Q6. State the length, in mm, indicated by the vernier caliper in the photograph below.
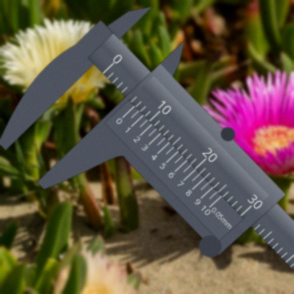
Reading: 6.8 mm
